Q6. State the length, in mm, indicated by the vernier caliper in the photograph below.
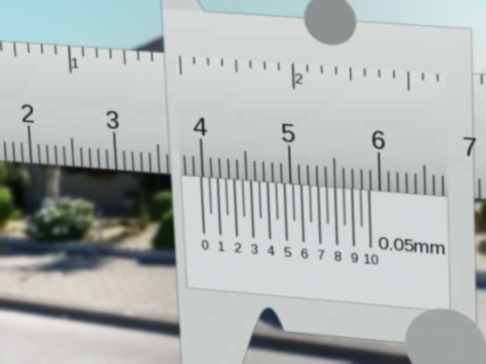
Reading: 39.8 mm
